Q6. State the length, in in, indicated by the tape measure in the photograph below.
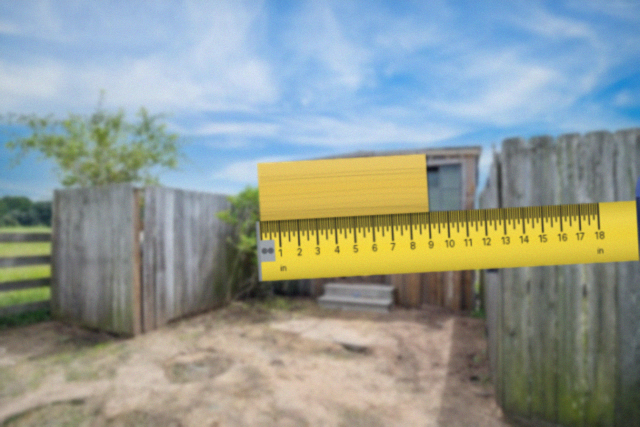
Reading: 9 in
